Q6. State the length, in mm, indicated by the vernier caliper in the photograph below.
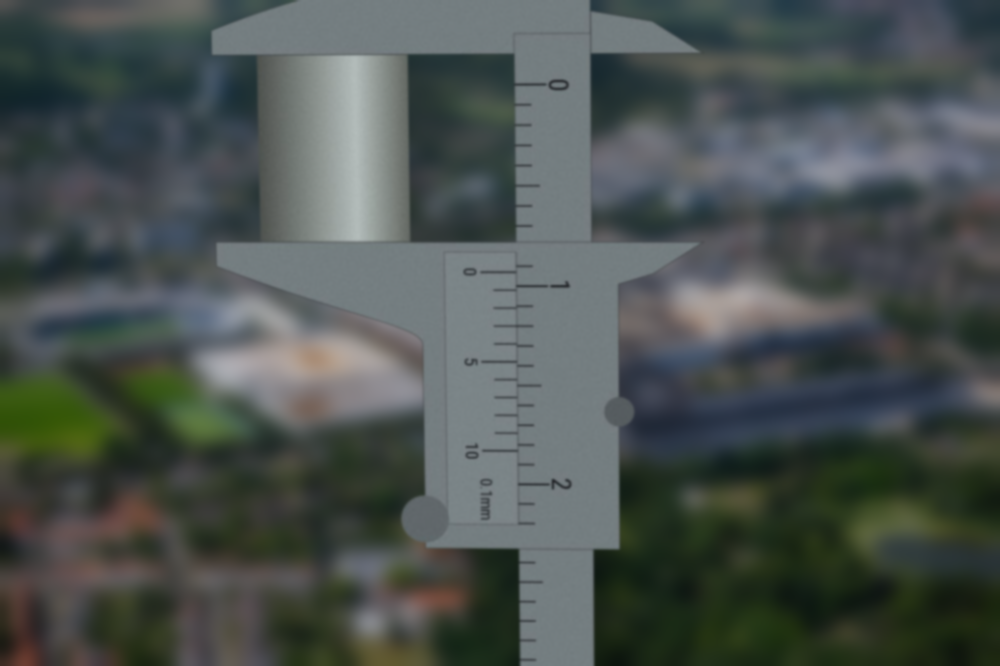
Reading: 9.3 mm
